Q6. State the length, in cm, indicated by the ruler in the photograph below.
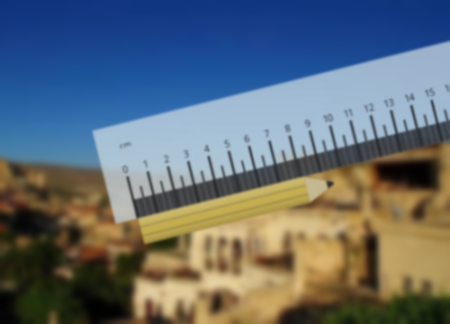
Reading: 9.5 cm
